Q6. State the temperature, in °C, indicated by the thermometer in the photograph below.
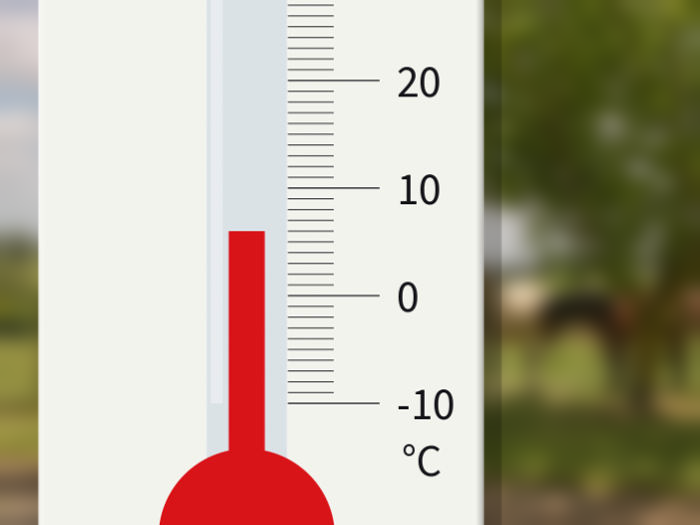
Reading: 6 °C
